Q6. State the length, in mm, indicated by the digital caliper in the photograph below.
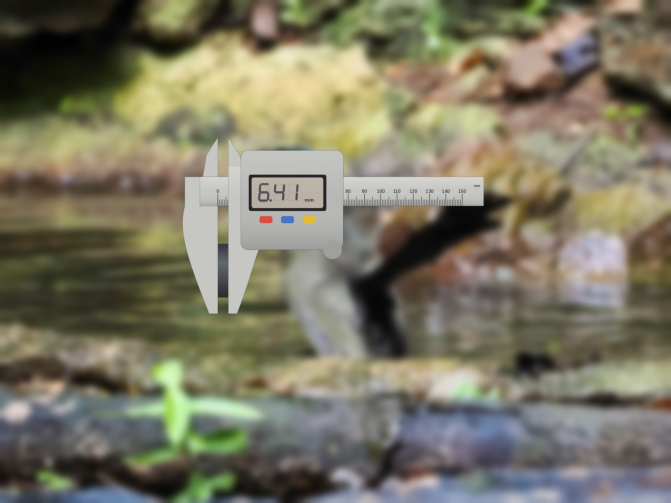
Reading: 6.41 mm
